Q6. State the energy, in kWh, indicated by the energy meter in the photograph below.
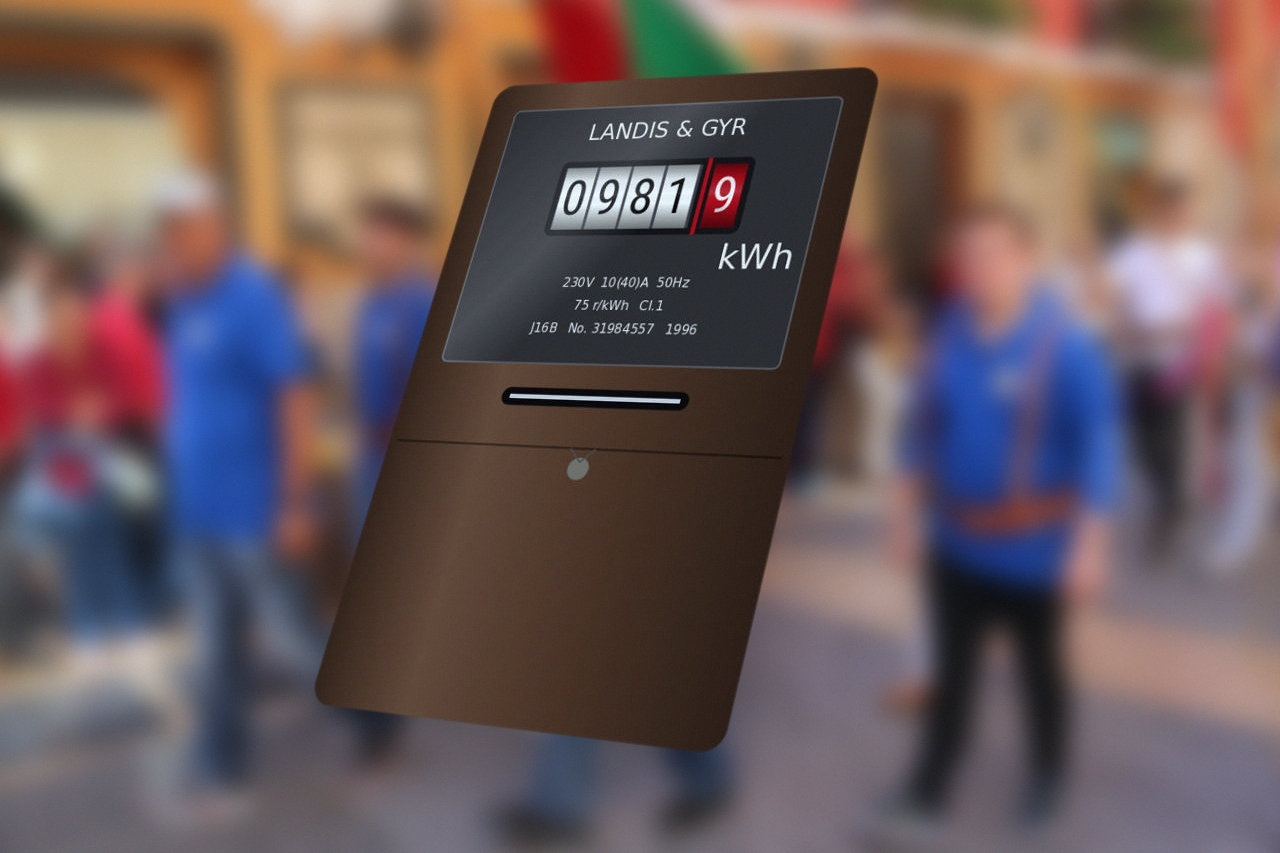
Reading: 981.9 kWh
